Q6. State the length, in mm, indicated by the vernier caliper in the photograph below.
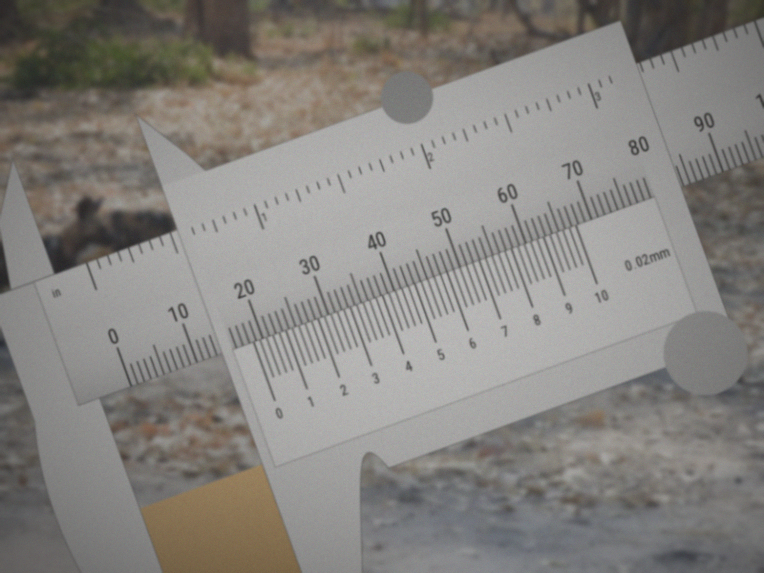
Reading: 18.6 mm
